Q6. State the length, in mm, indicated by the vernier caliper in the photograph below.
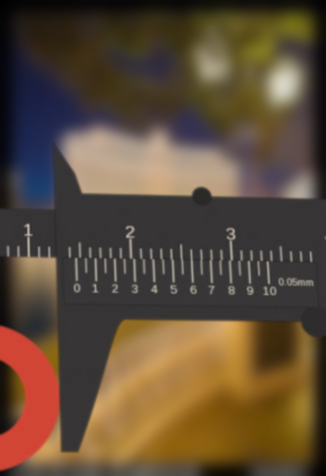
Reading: 14.6 mm
